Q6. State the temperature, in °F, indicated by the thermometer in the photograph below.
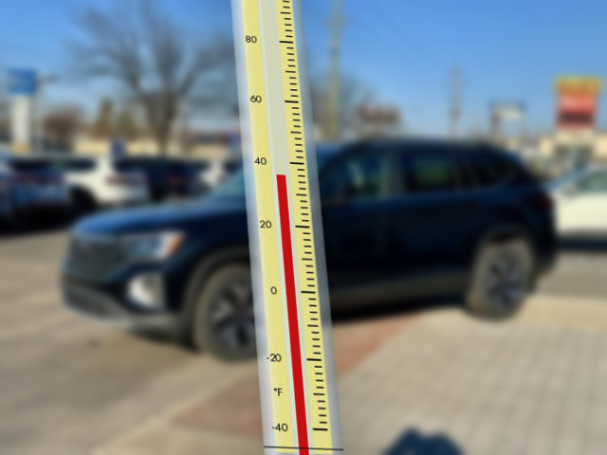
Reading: 36 °F
